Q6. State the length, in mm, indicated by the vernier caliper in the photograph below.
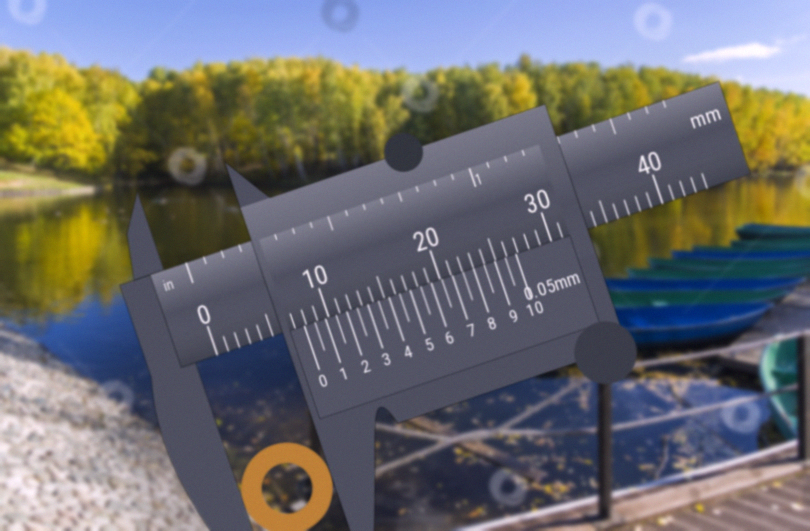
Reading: 7.8 mm
